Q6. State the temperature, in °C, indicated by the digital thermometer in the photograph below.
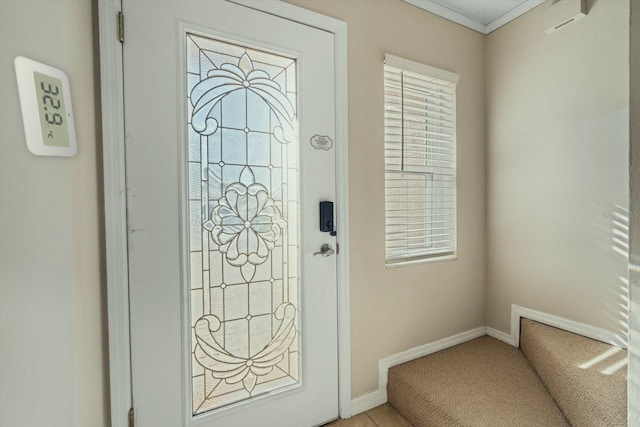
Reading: 32.9 °C
